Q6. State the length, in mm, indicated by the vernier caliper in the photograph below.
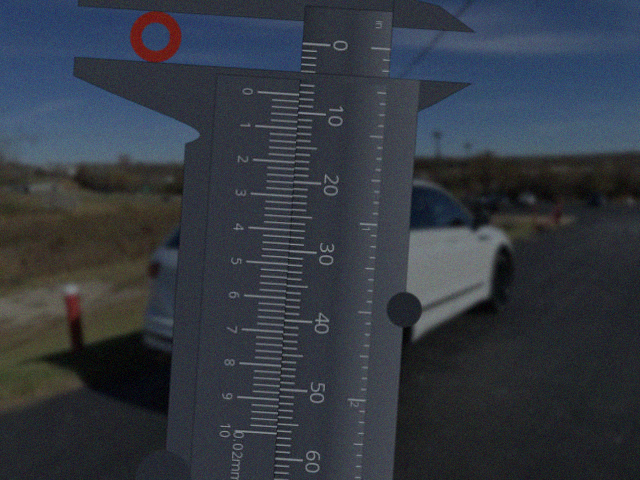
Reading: 7.4 mm
